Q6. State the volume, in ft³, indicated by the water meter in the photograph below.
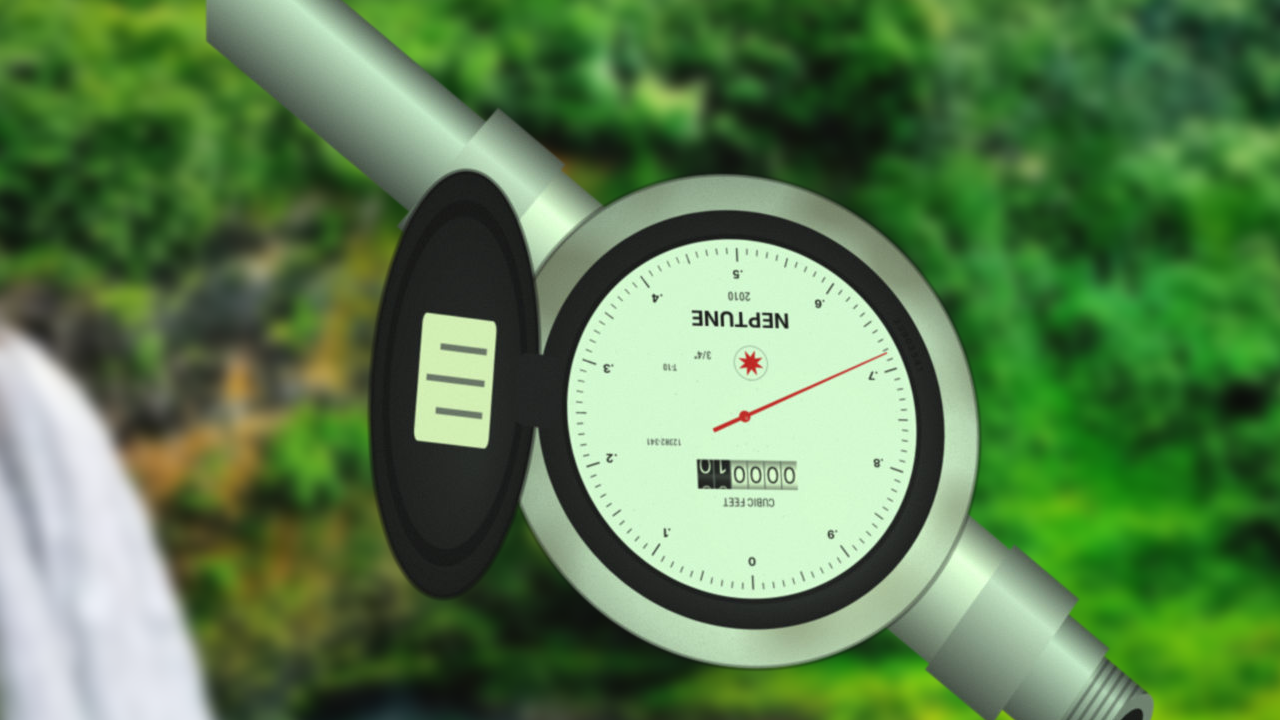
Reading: 9.68 ft³
